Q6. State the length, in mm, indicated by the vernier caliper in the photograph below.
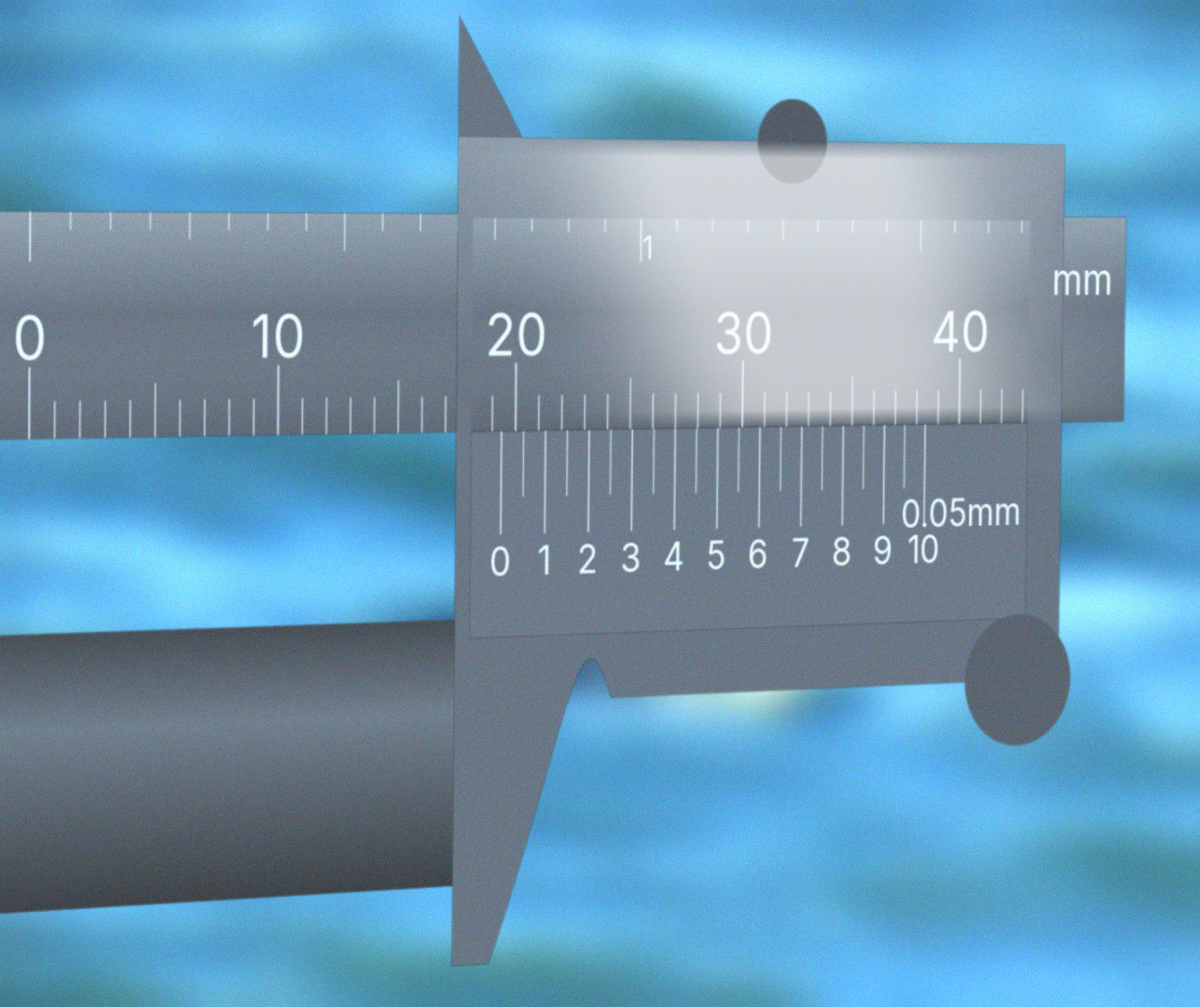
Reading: 19.4 mm
